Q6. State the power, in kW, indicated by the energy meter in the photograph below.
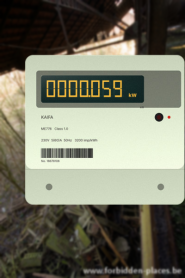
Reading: 0.059 kW
